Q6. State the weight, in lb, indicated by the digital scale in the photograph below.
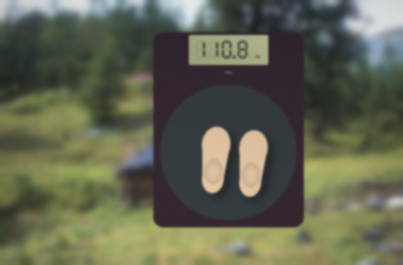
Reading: 110.8 lb
